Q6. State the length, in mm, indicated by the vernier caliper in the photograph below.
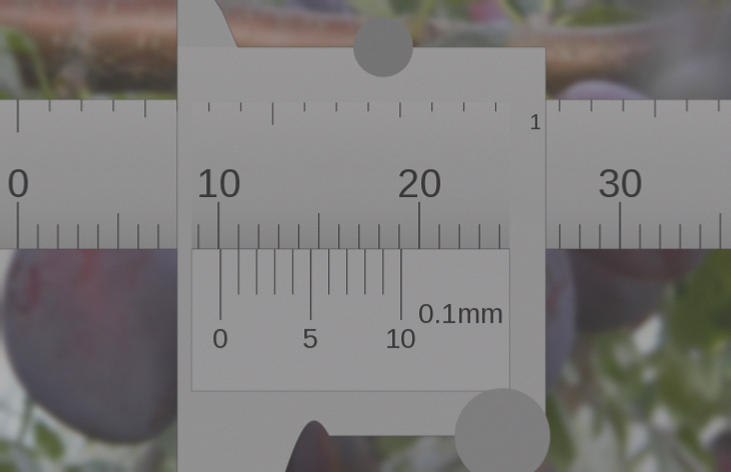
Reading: 10.1 mm
